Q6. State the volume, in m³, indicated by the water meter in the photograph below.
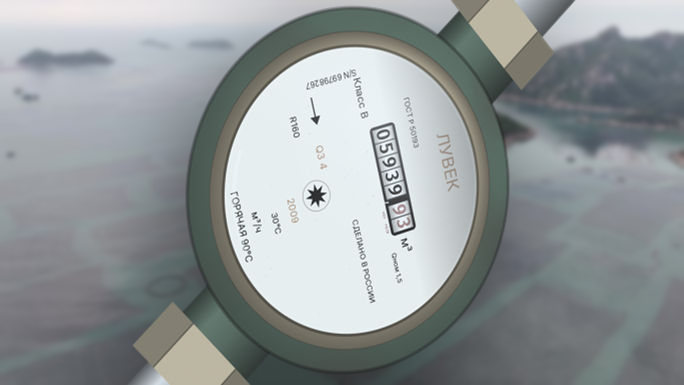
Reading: 5939.93 m³
